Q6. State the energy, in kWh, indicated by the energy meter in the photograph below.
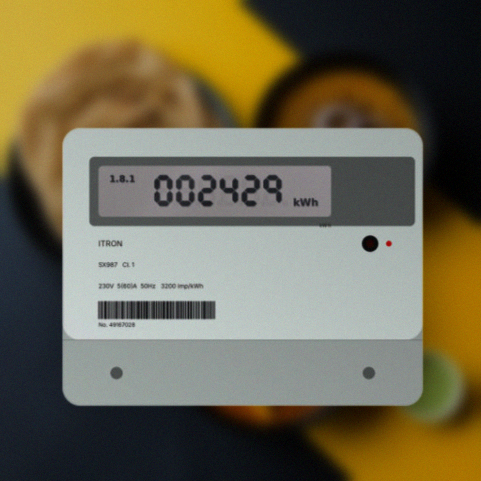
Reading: 2429 kWh
